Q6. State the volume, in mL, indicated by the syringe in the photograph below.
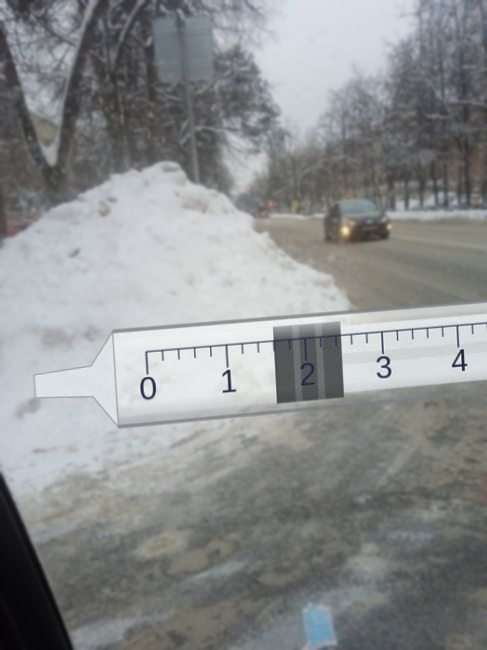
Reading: 1.6 mL
